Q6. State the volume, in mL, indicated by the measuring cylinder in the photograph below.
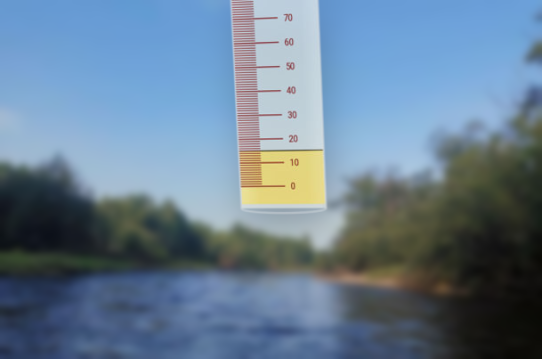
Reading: 15 mL
